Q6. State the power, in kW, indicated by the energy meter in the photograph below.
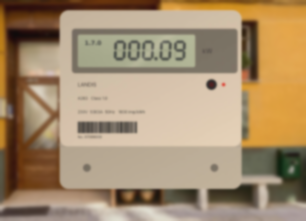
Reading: 0.09 kW
